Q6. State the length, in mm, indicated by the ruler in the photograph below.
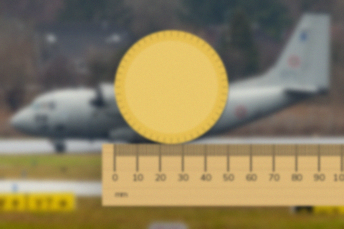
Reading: 50 mm
